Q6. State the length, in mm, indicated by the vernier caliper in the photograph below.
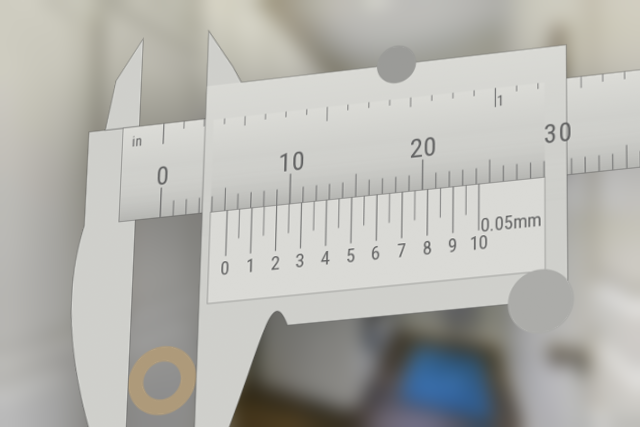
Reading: 5.2 mm
